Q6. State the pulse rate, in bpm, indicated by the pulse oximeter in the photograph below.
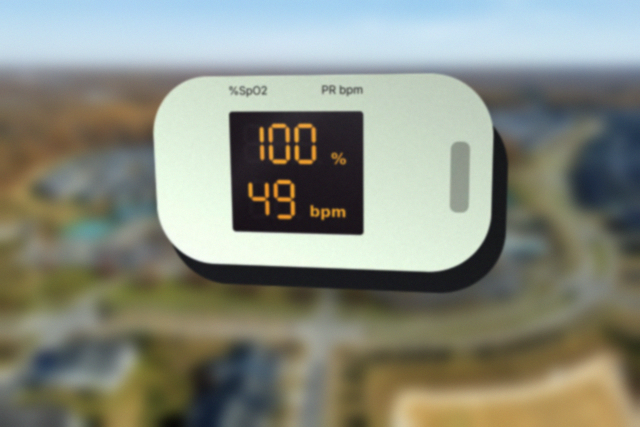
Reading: 49 bpm
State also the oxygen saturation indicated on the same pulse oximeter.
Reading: 100 %
